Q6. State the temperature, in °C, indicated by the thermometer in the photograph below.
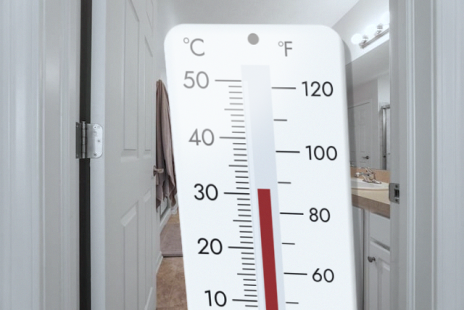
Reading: 31 °C
